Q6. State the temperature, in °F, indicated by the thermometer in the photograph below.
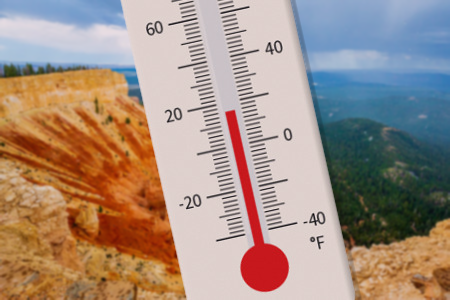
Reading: 16 °F
